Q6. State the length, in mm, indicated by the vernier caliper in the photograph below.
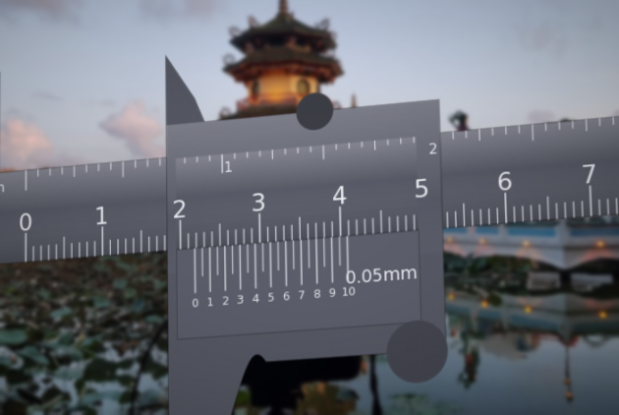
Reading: 21.8 mm
